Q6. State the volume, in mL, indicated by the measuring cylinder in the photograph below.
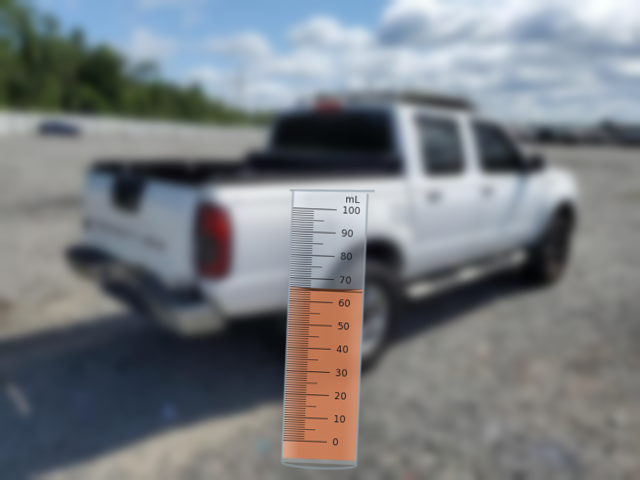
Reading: 65 mL
